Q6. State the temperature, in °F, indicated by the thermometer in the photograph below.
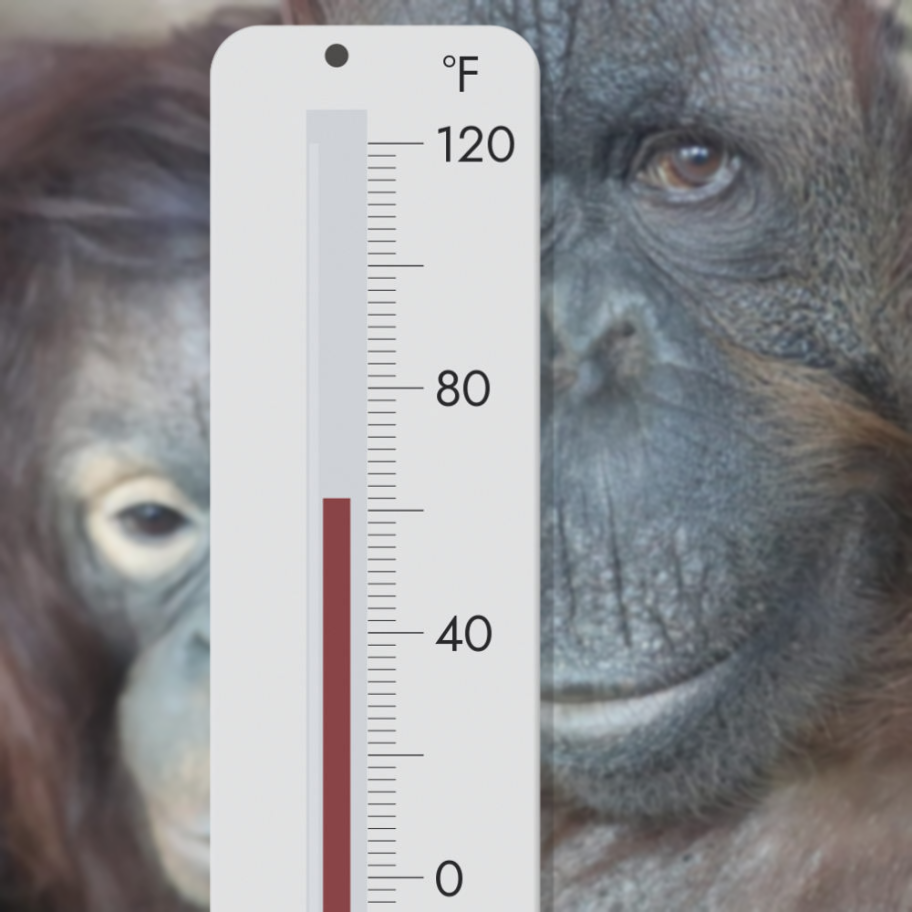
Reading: 62 °F
